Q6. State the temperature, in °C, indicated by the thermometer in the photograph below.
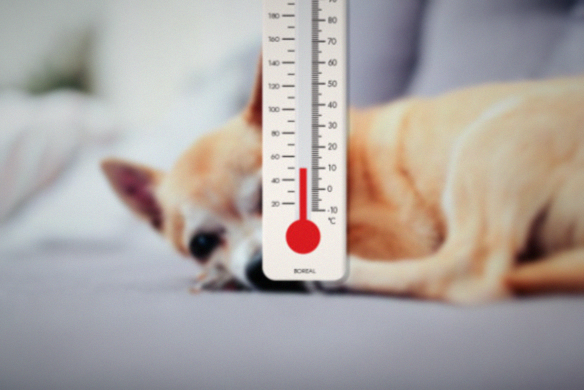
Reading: 10 °C
